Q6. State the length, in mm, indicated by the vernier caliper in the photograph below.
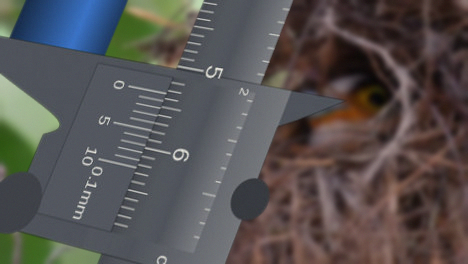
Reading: 53.4 mm
